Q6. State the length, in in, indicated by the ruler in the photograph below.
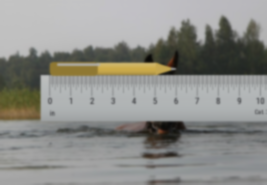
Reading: 6 in
